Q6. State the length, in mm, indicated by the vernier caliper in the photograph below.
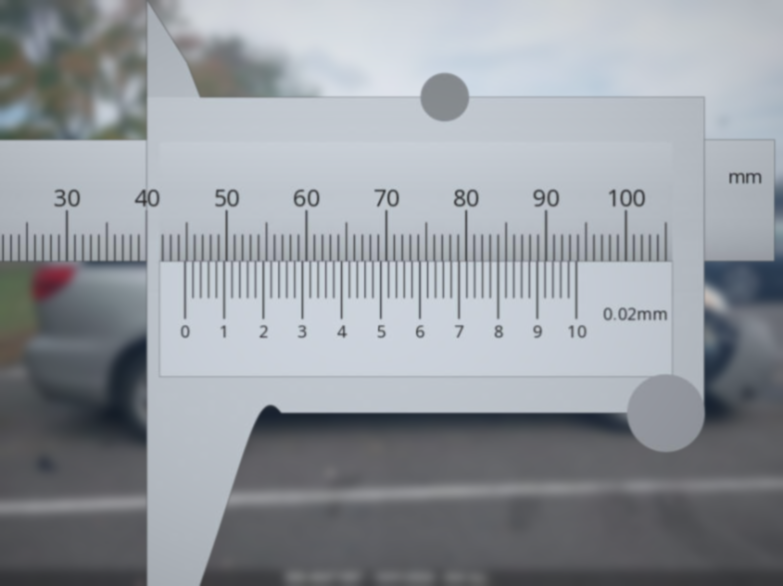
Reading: 44.8 mm
